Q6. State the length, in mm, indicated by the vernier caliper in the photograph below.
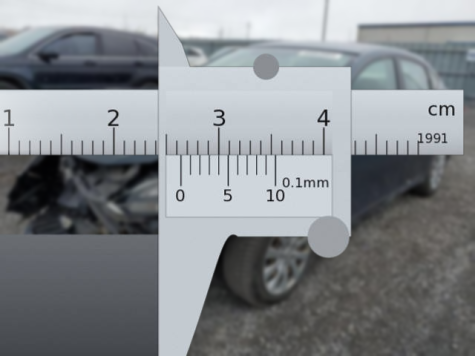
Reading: 26.4 mm
